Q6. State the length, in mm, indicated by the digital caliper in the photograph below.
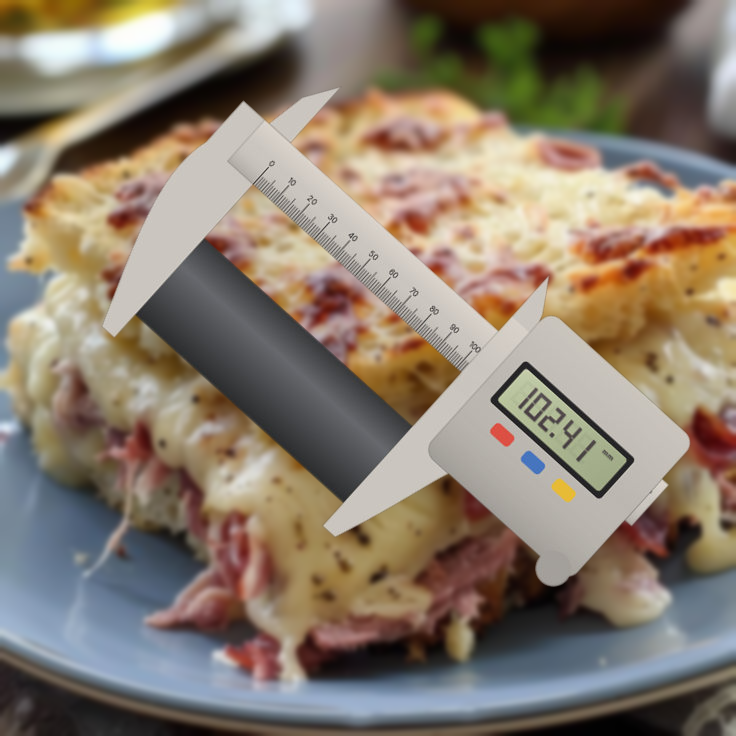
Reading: 102.41 mm
